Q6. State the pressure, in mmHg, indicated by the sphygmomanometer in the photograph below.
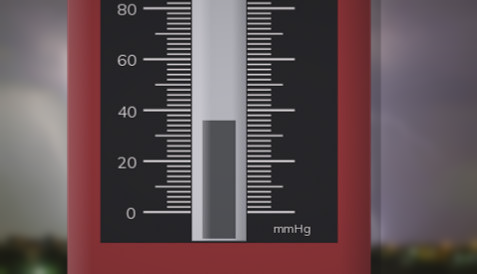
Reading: 36 mmHg
